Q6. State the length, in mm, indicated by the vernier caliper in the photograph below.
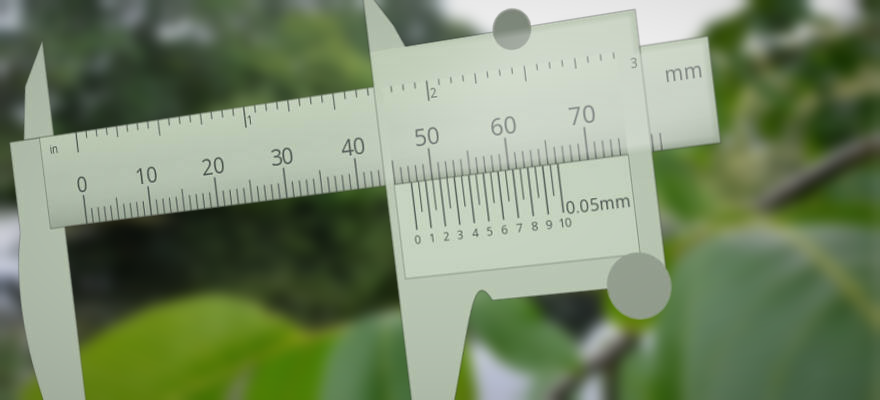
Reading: 47.2 mm
